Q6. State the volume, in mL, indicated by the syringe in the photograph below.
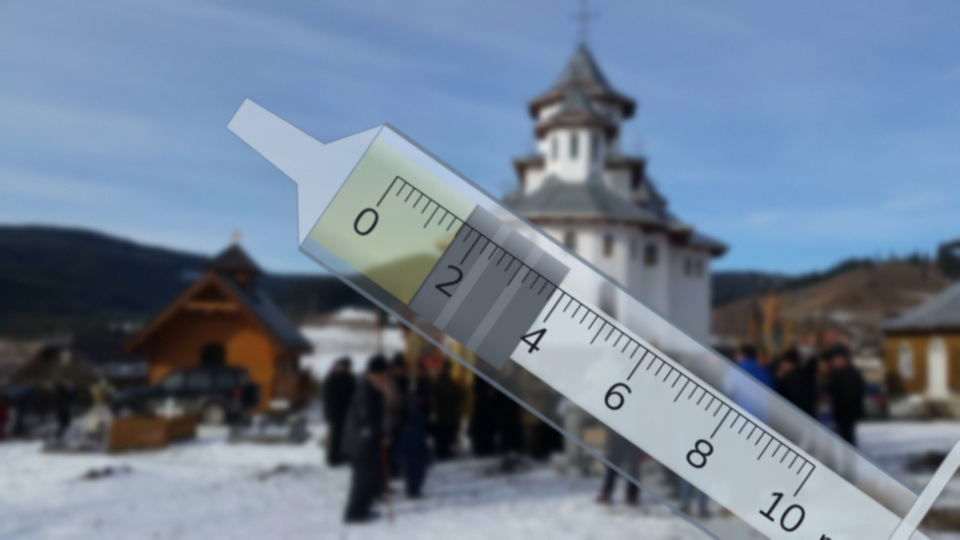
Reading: 1.6 mL
